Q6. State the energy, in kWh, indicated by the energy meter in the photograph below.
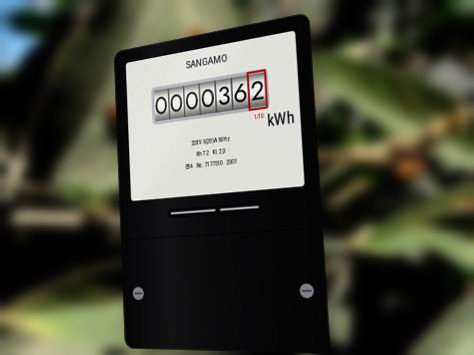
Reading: 36.2 kWh
